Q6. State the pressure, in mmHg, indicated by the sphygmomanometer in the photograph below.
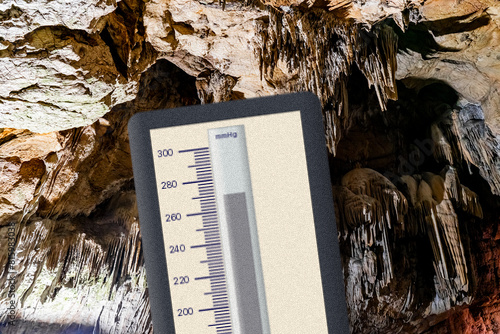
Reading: 270 mmHg
